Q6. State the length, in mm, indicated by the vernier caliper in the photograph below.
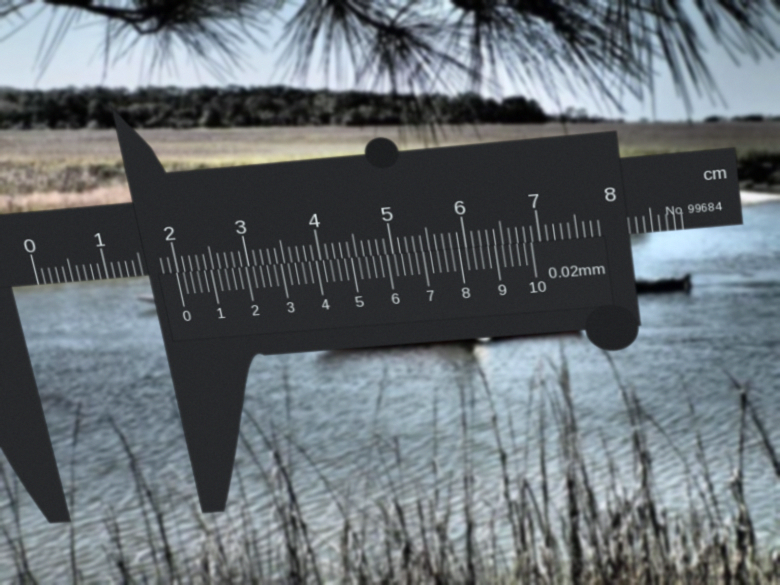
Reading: 19.8 mm
